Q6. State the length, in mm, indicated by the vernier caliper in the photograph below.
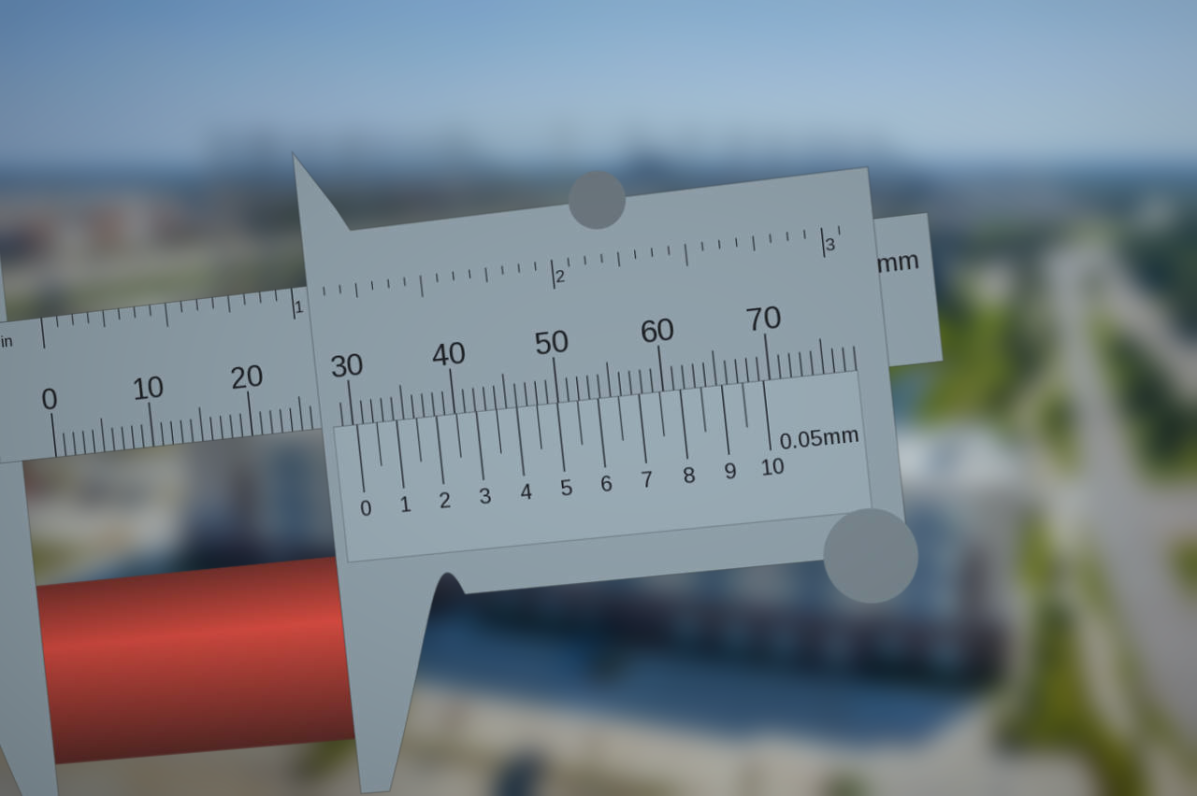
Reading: 30.4 mm
